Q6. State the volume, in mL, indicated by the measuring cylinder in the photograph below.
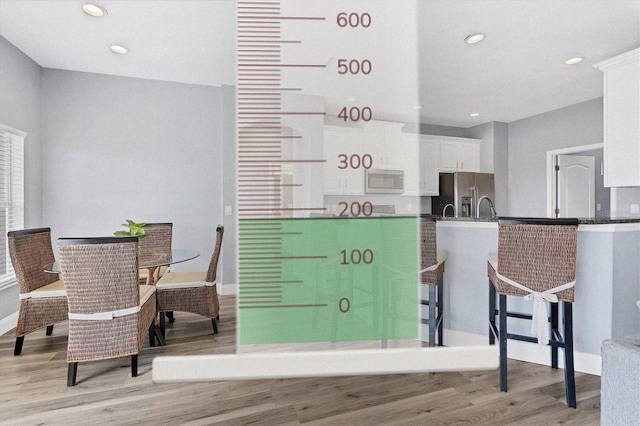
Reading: 180 mL
